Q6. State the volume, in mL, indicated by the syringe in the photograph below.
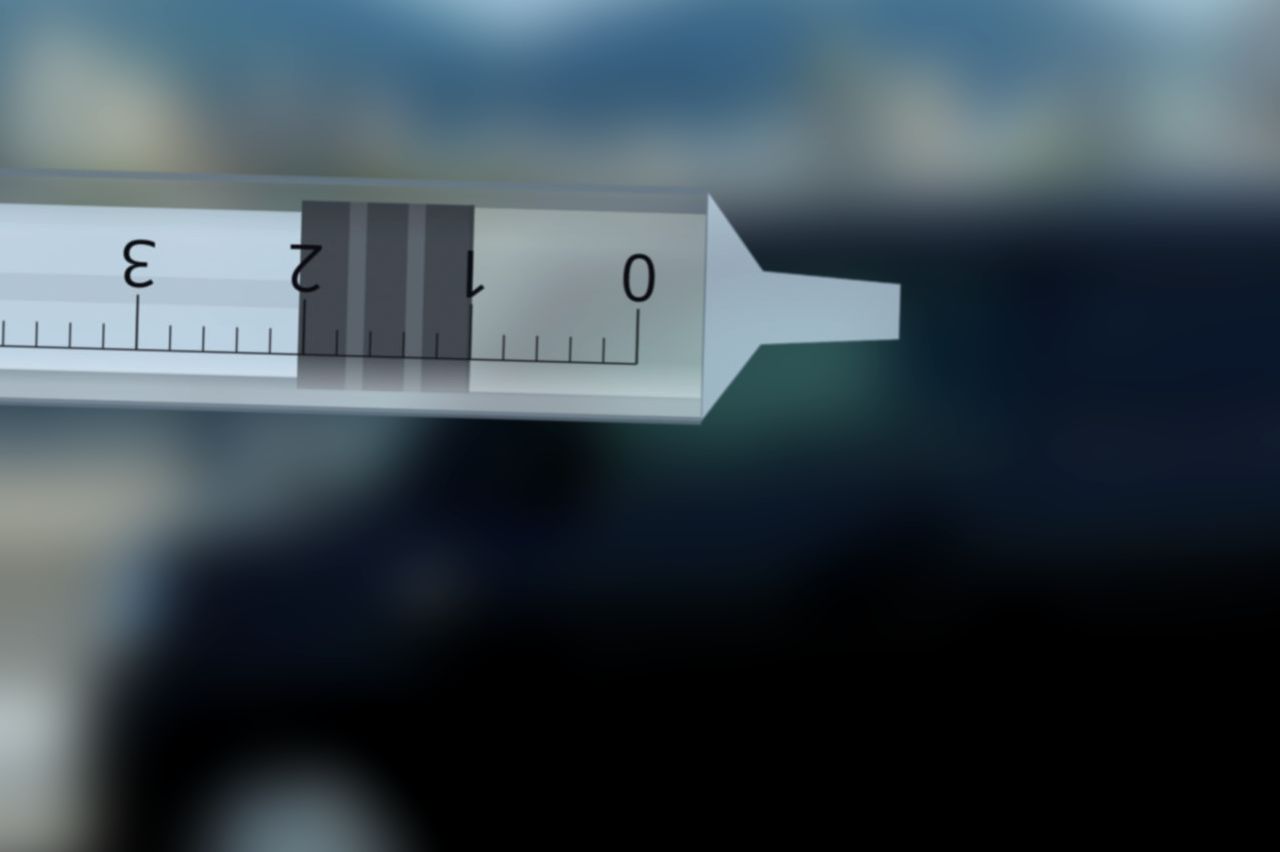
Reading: 1 mL
